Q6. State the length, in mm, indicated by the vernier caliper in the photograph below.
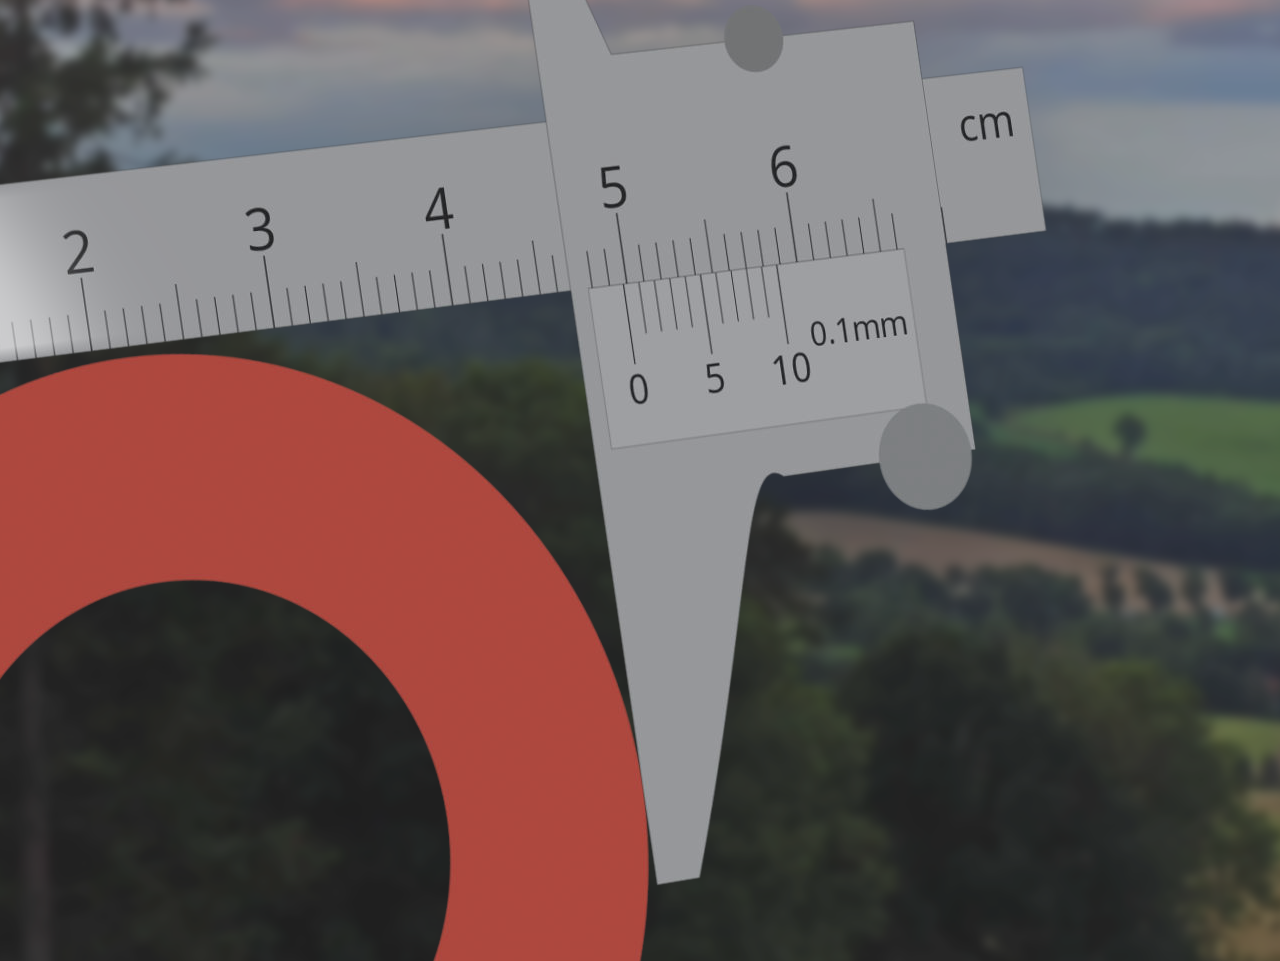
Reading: 49.8 mm
